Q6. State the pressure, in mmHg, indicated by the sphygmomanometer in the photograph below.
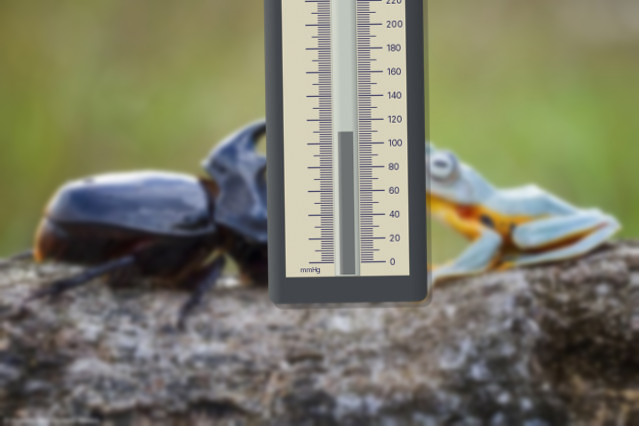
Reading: 110 mmHg
